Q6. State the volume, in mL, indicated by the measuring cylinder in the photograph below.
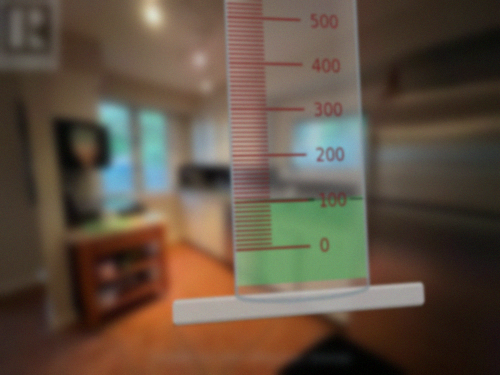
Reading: 100 mL
